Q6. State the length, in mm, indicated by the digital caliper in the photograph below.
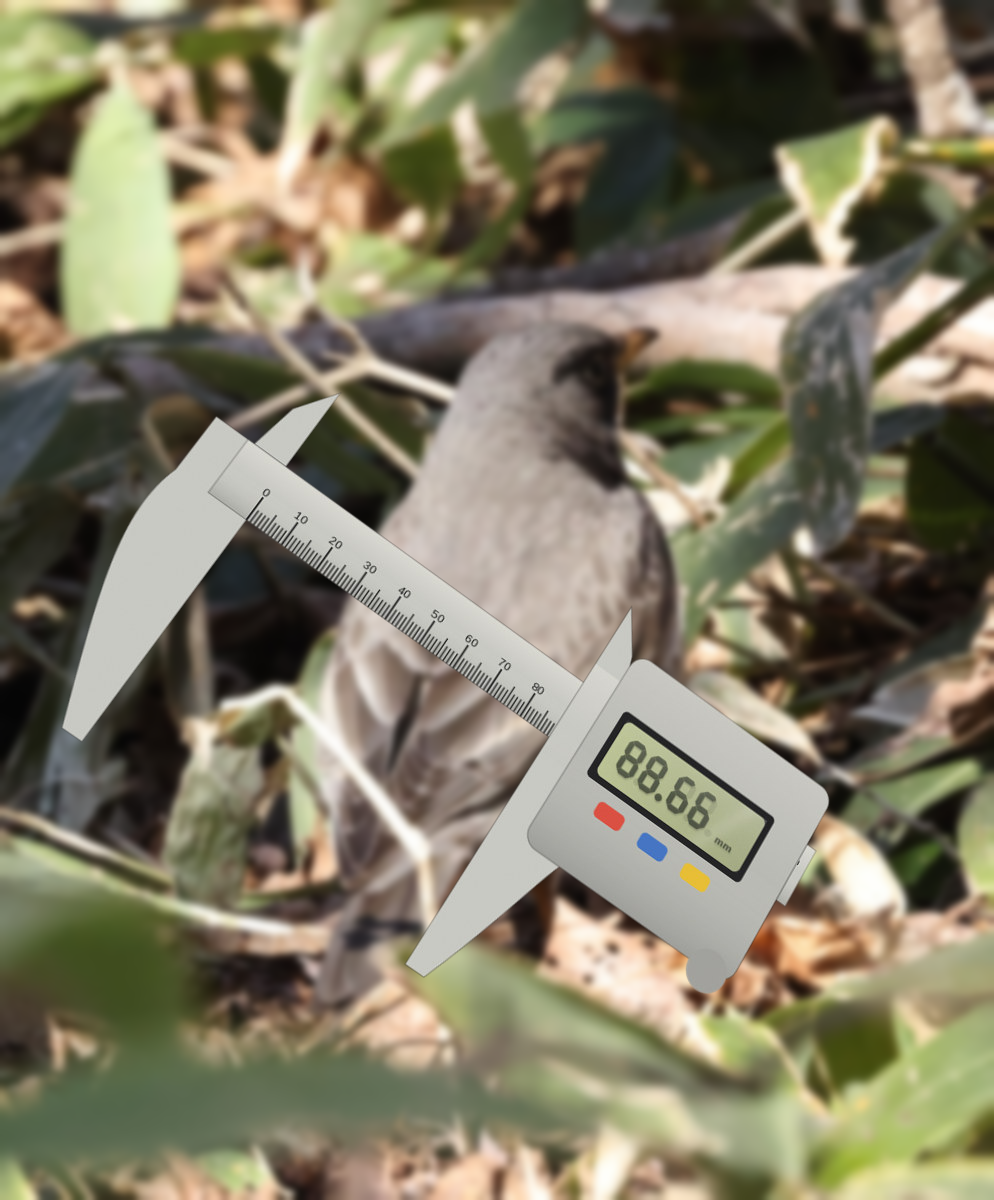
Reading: 88.66 mm
